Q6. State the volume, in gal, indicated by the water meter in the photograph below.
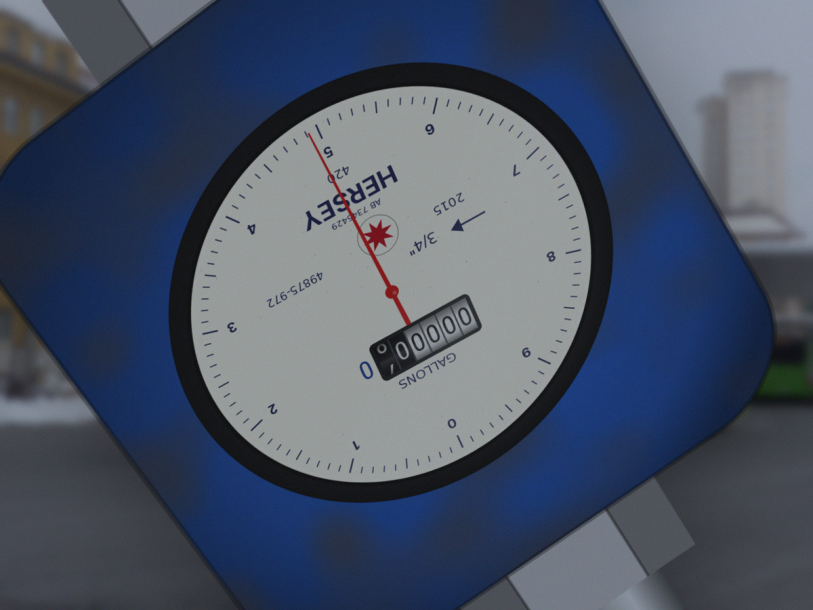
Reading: 74.9 gal
